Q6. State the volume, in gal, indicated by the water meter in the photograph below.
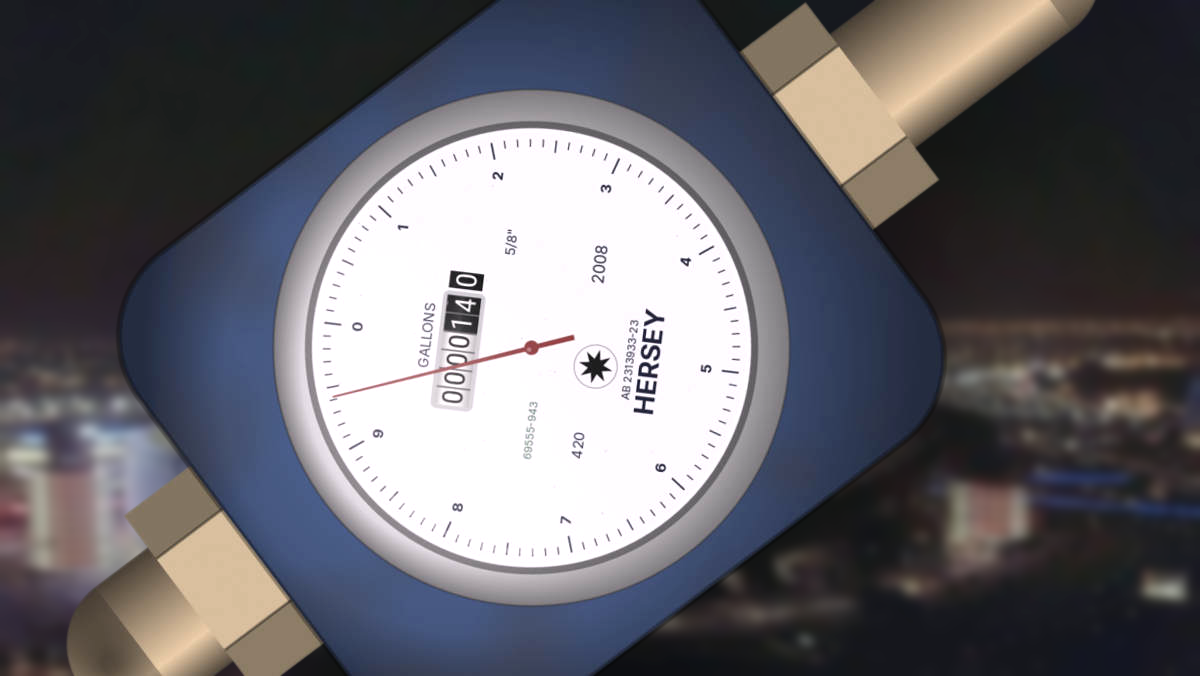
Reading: 139.4 gal
